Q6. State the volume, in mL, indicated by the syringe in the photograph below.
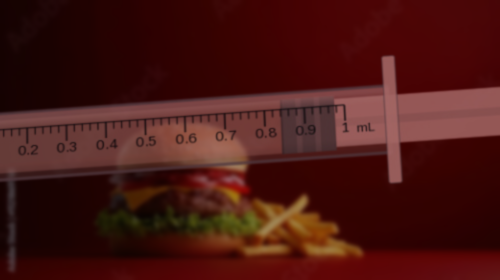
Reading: 0.84 mL
